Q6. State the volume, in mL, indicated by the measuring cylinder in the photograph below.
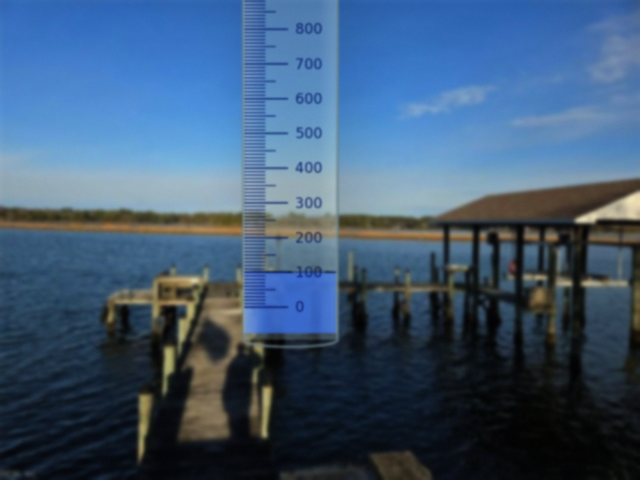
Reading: 100 mL
